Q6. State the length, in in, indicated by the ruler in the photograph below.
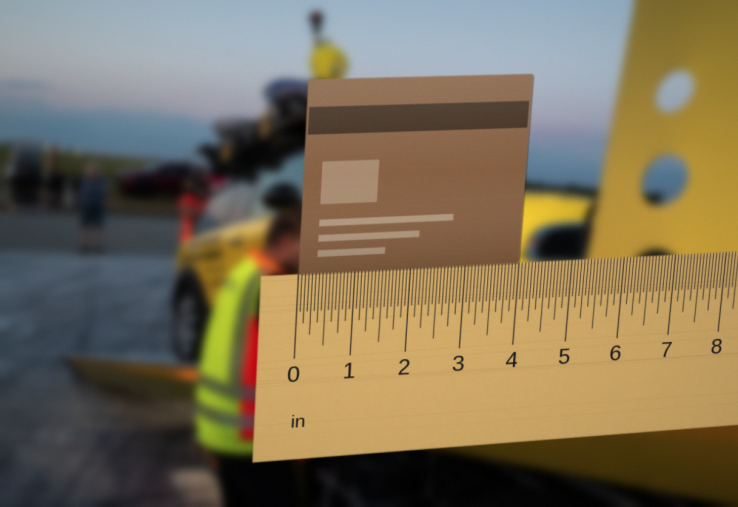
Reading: 4 in
